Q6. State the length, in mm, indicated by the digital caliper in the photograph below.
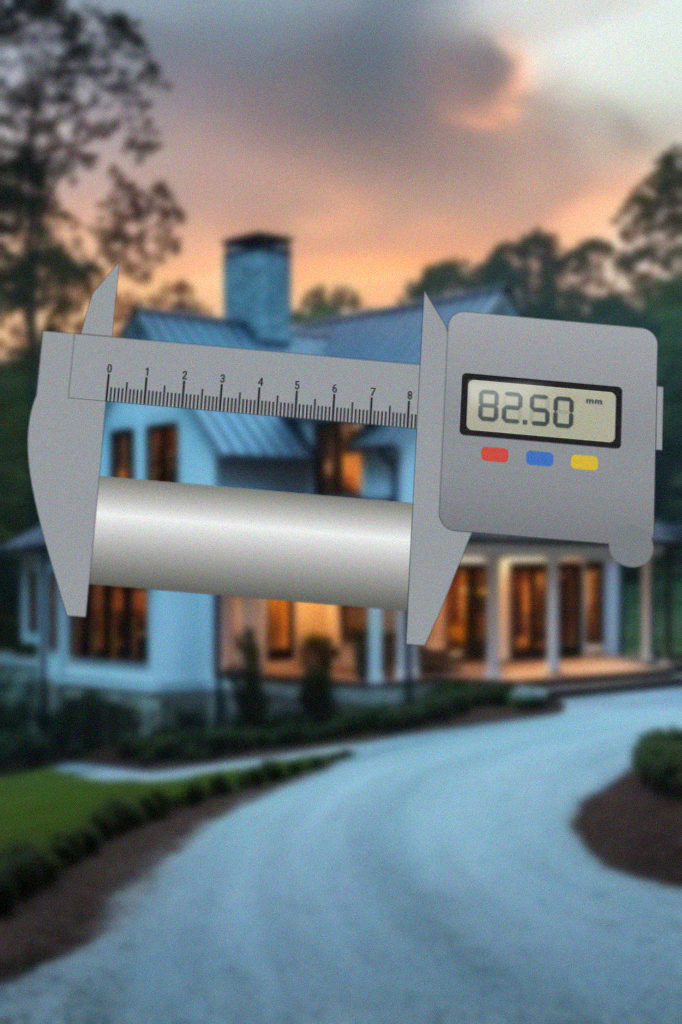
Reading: 82.50 mm
